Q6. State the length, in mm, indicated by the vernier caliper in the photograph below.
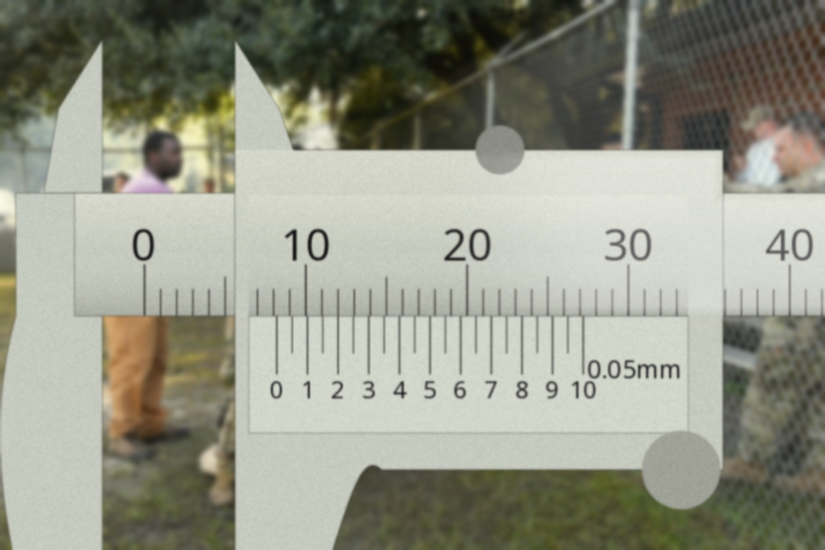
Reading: 8.2 mm
